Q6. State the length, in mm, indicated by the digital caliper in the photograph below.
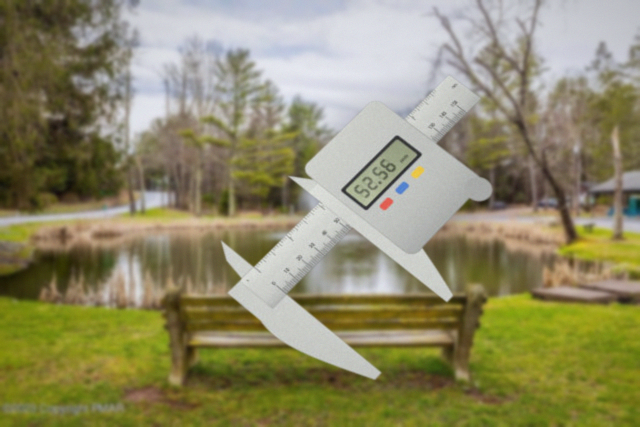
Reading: 52.56 mm
